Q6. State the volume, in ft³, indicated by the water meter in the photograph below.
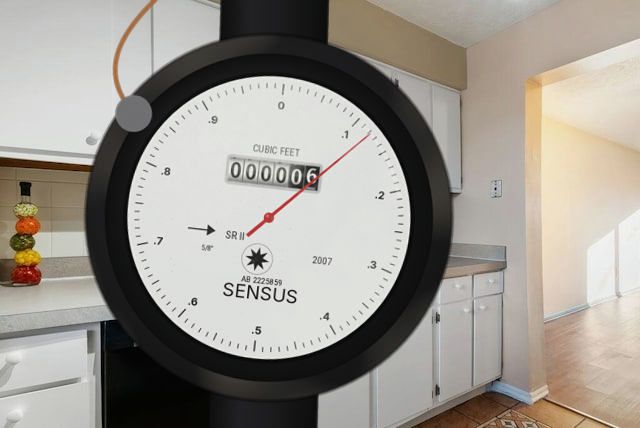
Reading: 6.12 ft³
